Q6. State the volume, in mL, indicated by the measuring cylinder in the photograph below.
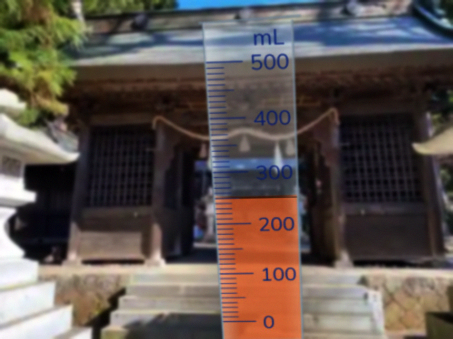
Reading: 250 mL
